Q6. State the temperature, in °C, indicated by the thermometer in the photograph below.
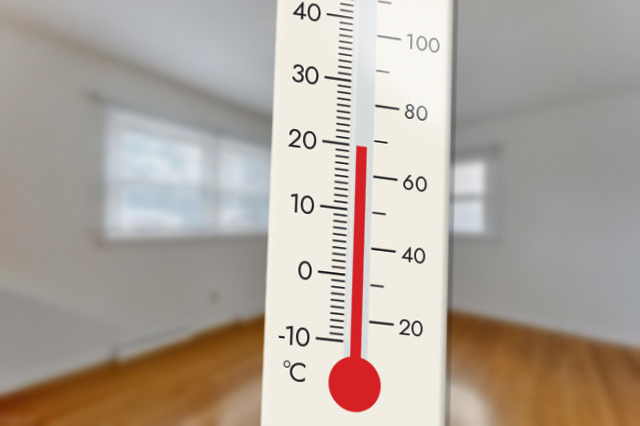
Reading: 20 °C
